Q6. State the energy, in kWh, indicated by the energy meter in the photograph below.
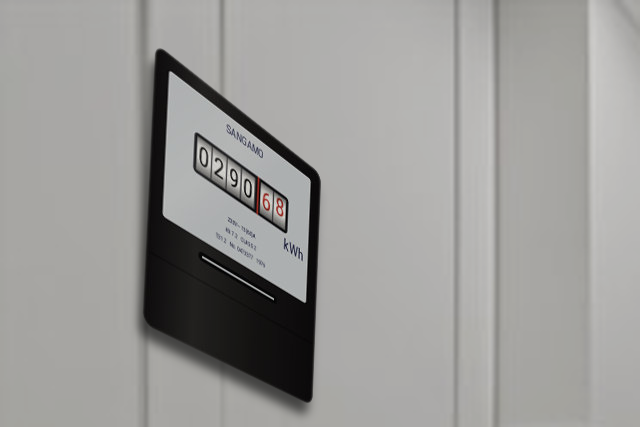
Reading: 290.68 kWh
